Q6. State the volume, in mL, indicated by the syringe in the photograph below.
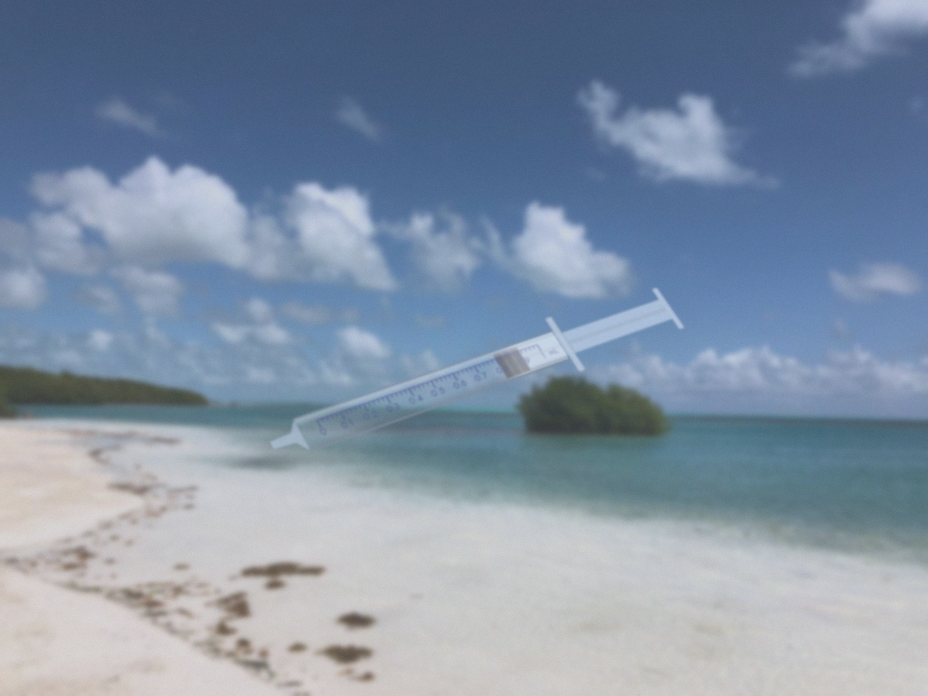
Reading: 0.8 mL
